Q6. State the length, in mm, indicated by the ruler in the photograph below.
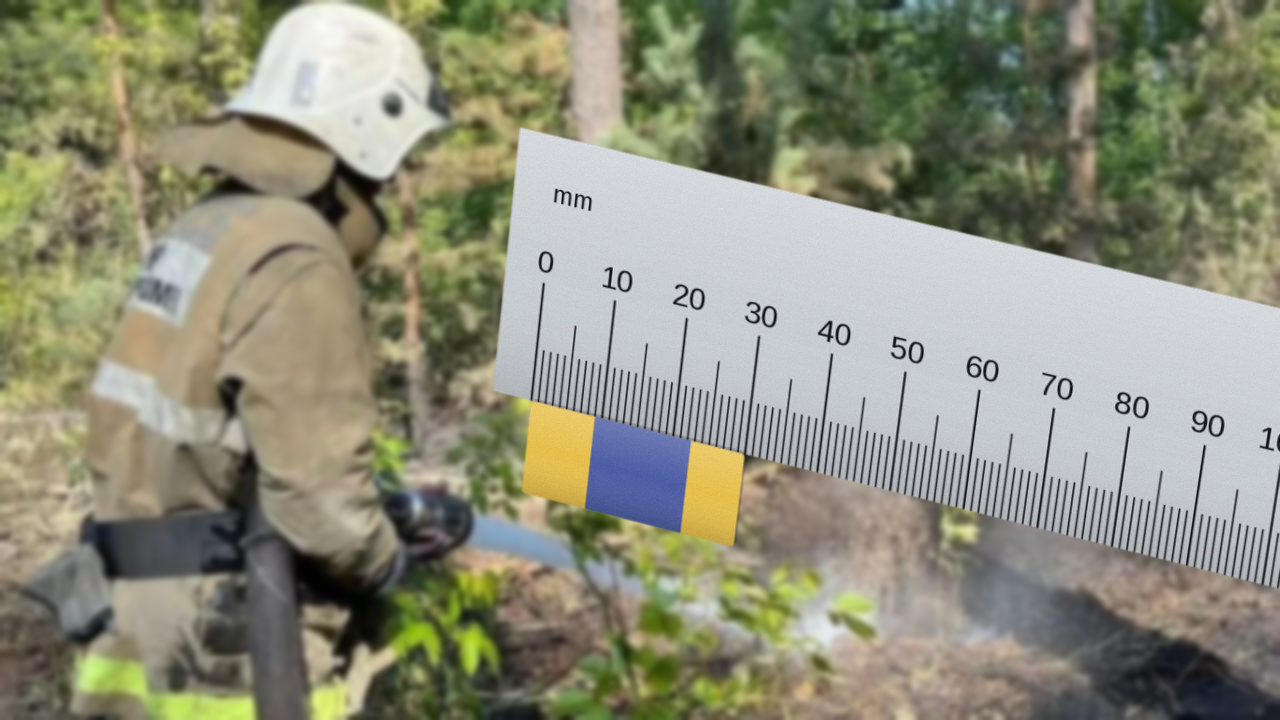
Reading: 30 mm
